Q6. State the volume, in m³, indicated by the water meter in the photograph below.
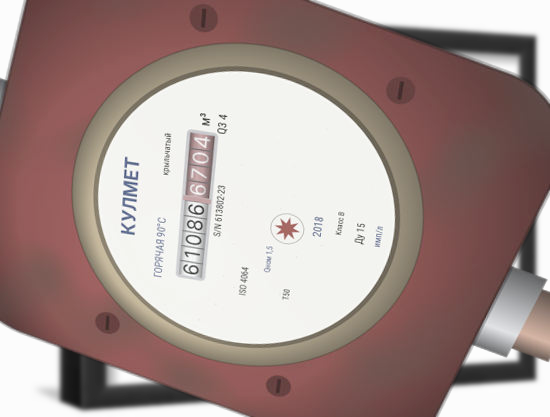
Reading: 61086.6704 m³
